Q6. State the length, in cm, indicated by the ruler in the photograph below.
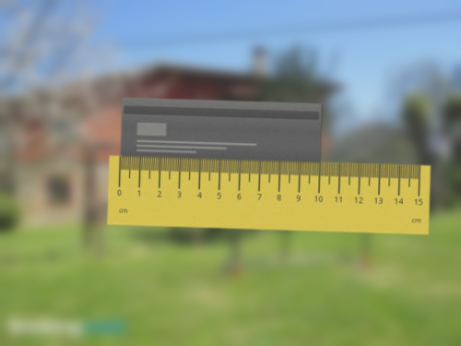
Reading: 10 cm
